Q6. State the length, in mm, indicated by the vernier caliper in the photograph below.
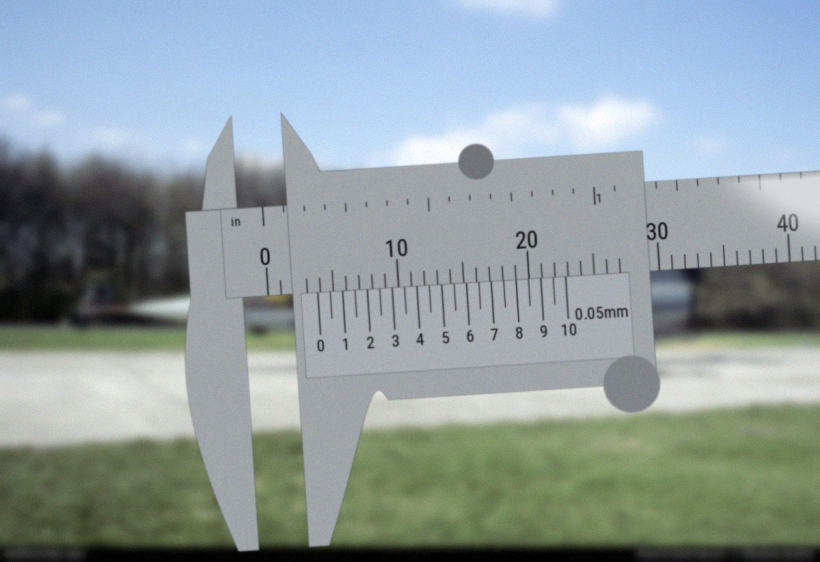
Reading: 3.8 mm
